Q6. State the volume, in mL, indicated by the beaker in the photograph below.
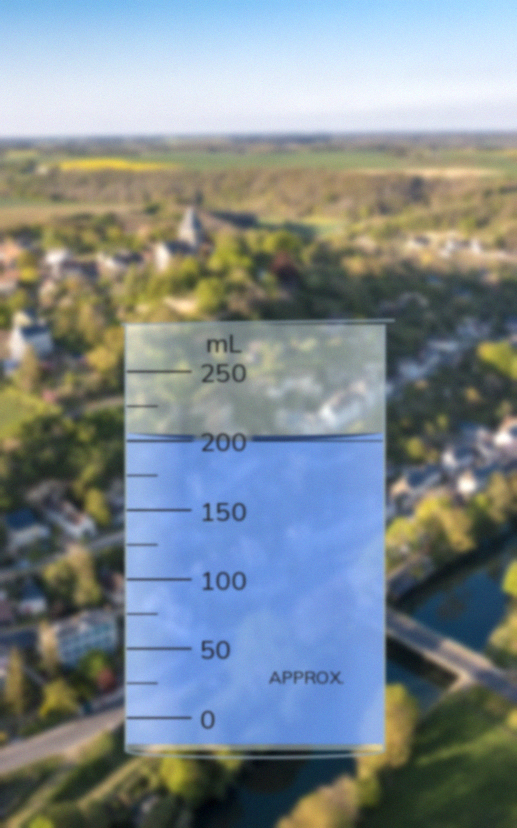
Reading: 200 mL
